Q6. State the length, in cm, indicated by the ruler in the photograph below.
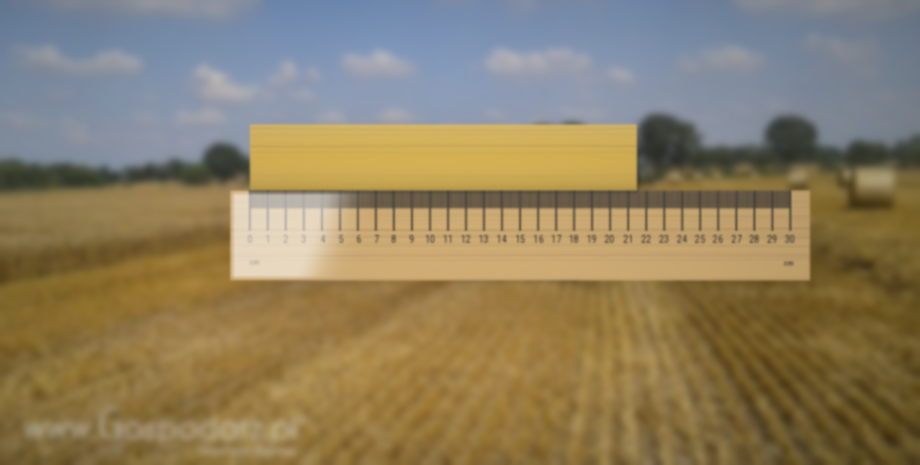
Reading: 21.5 cm
